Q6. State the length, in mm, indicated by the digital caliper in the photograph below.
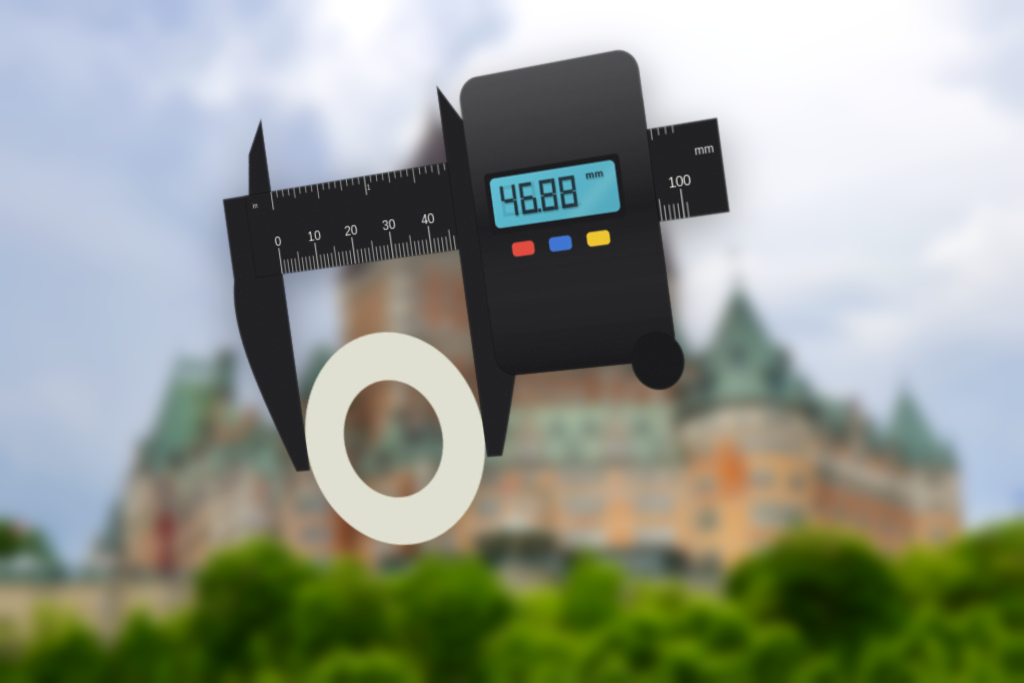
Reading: 46.88 mm
